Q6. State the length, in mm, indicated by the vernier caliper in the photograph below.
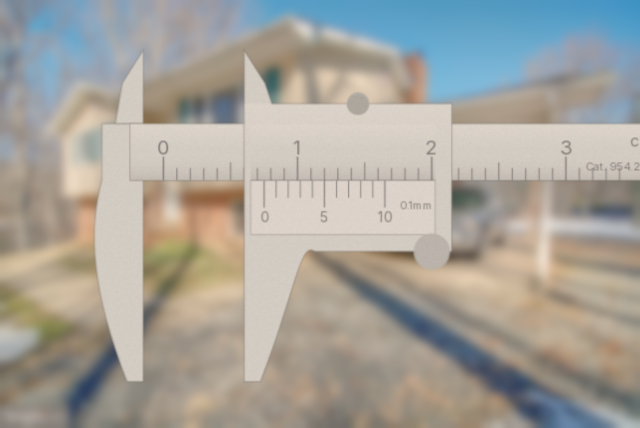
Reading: 7.5 mm
